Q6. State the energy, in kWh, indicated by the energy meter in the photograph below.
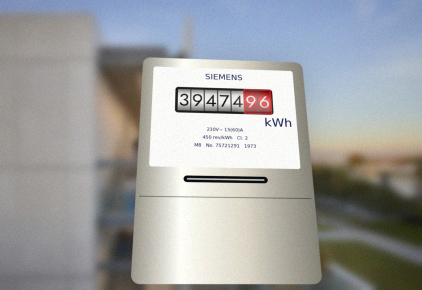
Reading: 39474.96 kWh
